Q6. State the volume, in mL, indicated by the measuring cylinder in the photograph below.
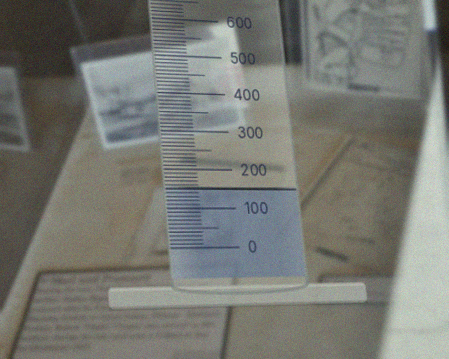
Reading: 150 mL
